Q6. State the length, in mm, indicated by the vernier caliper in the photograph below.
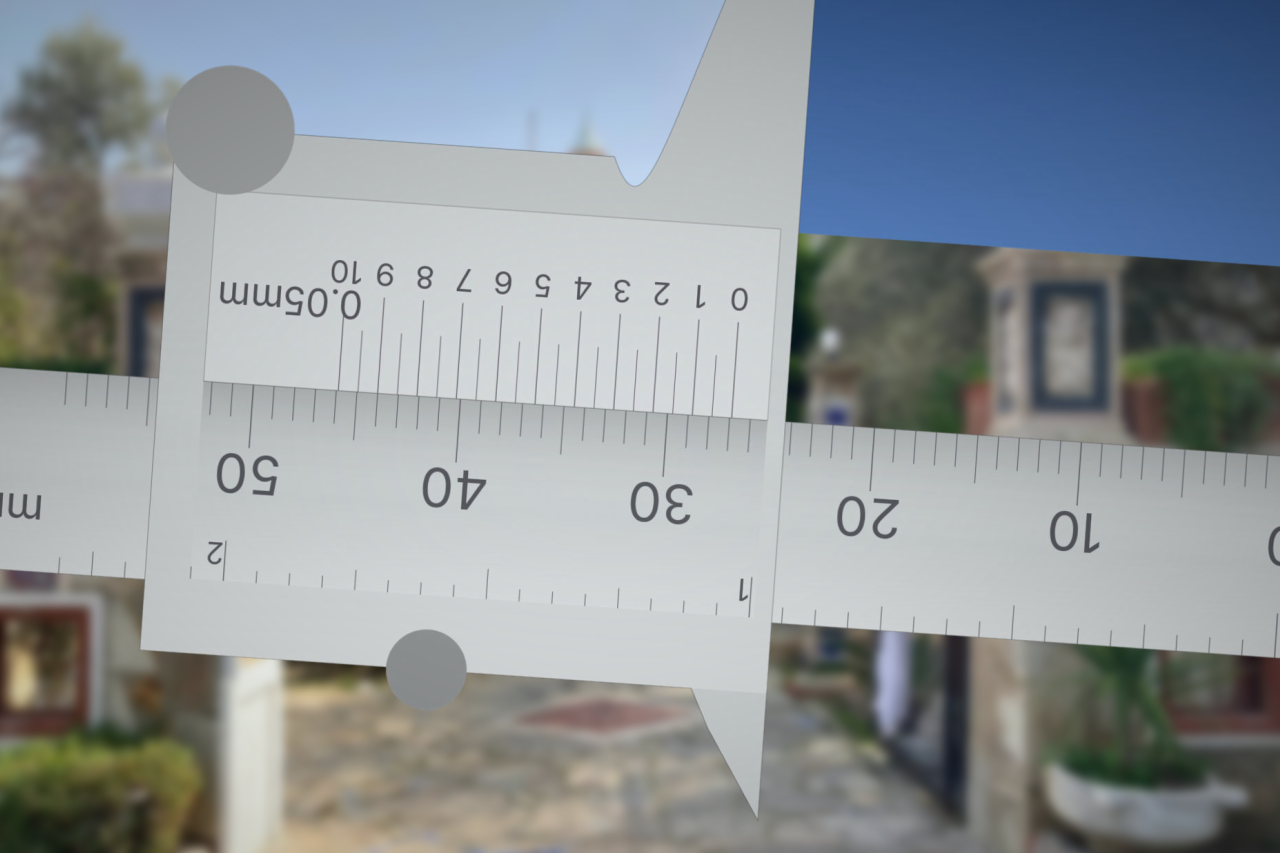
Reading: 26.9 mm
